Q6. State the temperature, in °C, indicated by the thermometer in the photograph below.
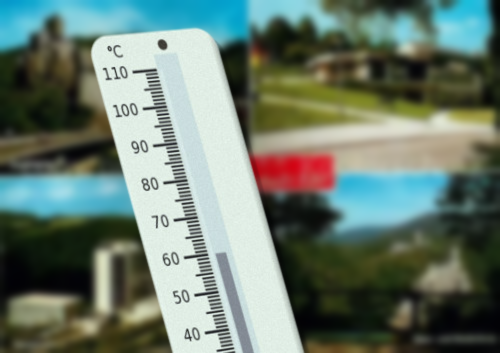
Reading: 60 °C
